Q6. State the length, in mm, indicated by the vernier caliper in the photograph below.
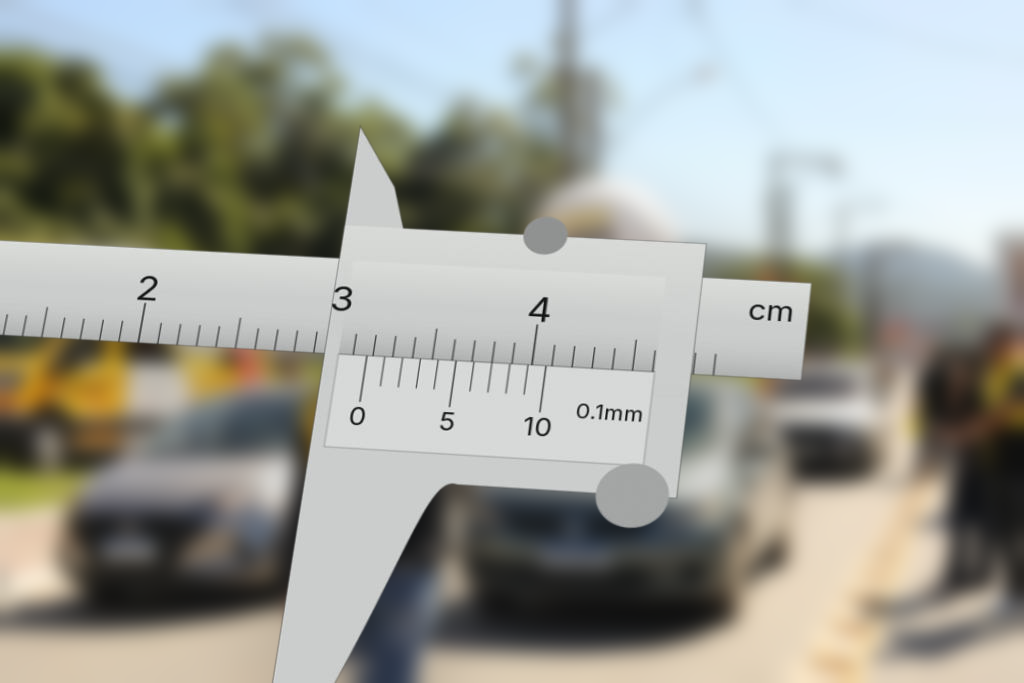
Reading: 31.7 mm
